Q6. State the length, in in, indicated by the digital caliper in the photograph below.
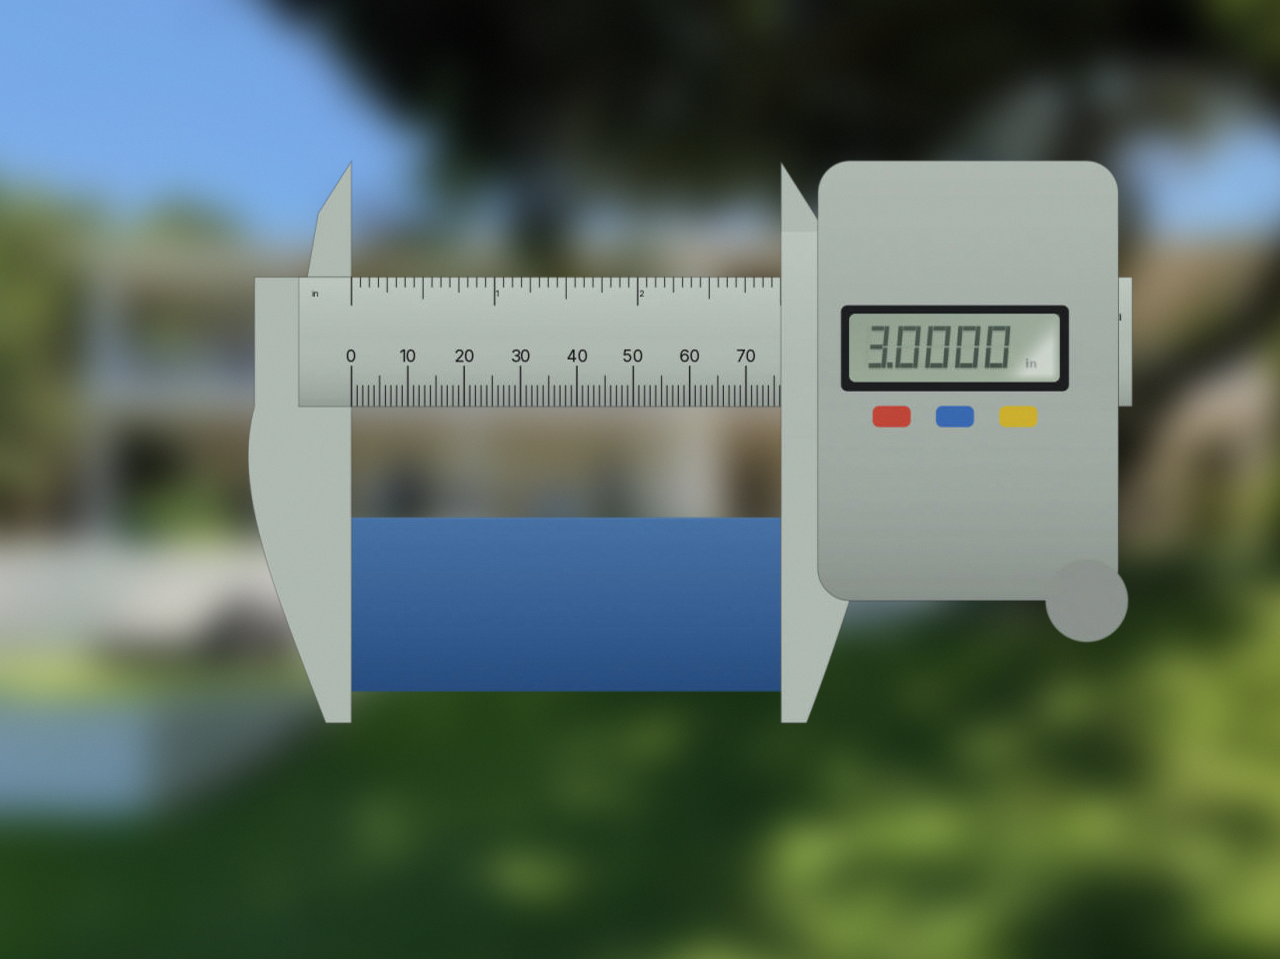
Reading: 3.0000 in
